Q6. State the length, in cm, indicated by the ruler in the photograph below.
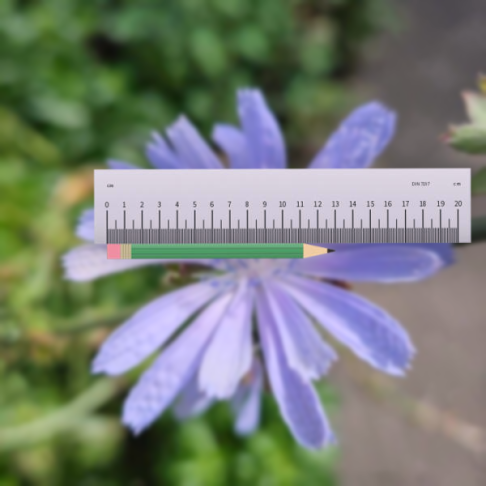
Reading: 13 cm
